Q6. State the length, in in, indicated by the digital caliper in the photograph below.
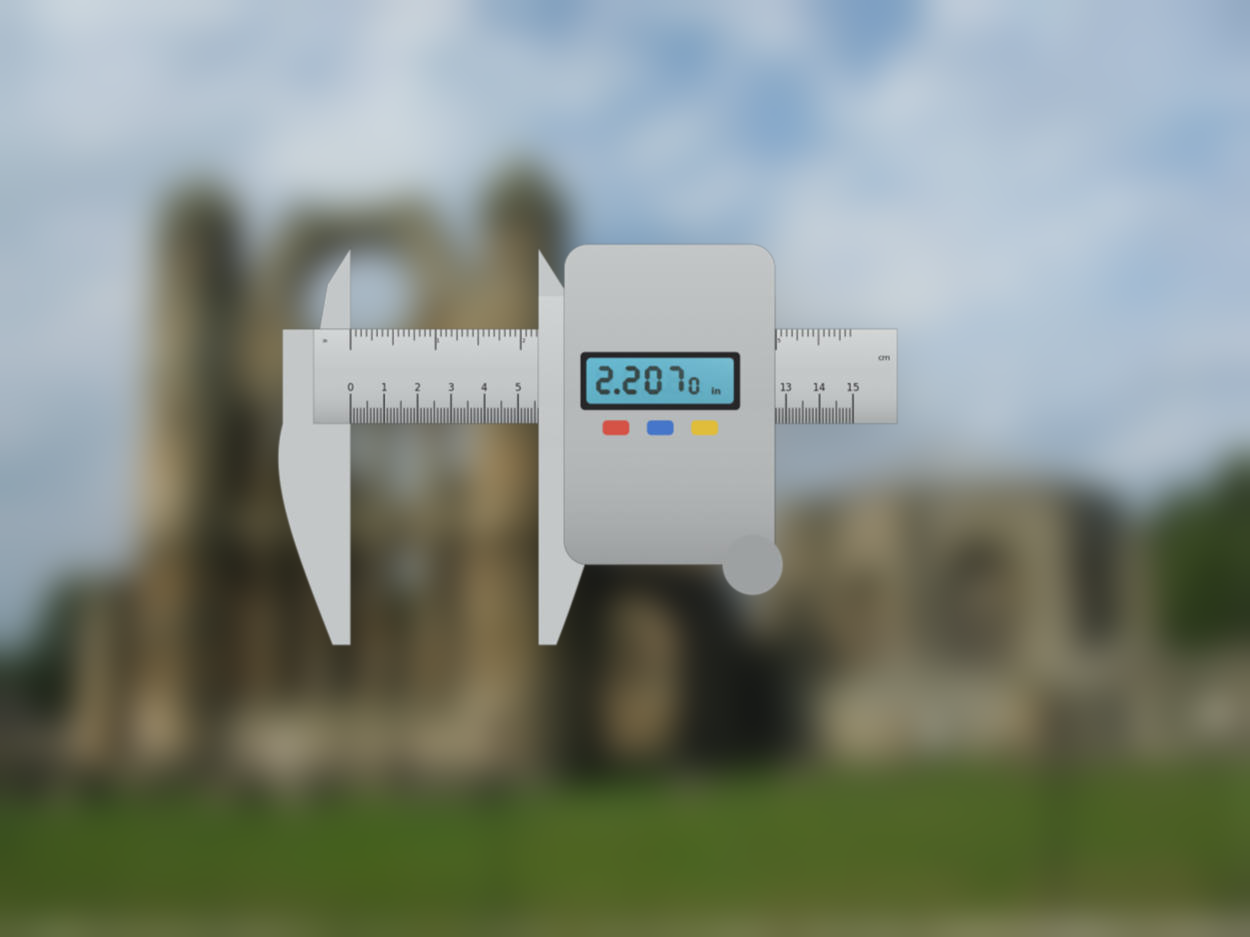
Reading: 2.2070 in
